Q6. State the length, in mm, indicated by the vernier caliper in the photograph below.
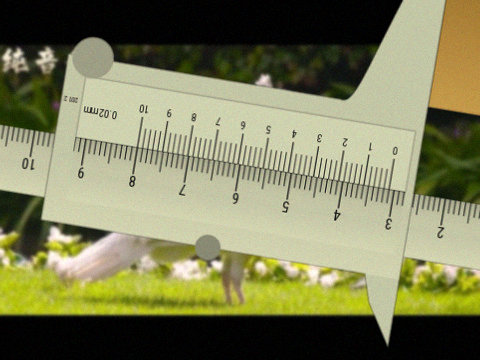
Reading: 31.0 mm
